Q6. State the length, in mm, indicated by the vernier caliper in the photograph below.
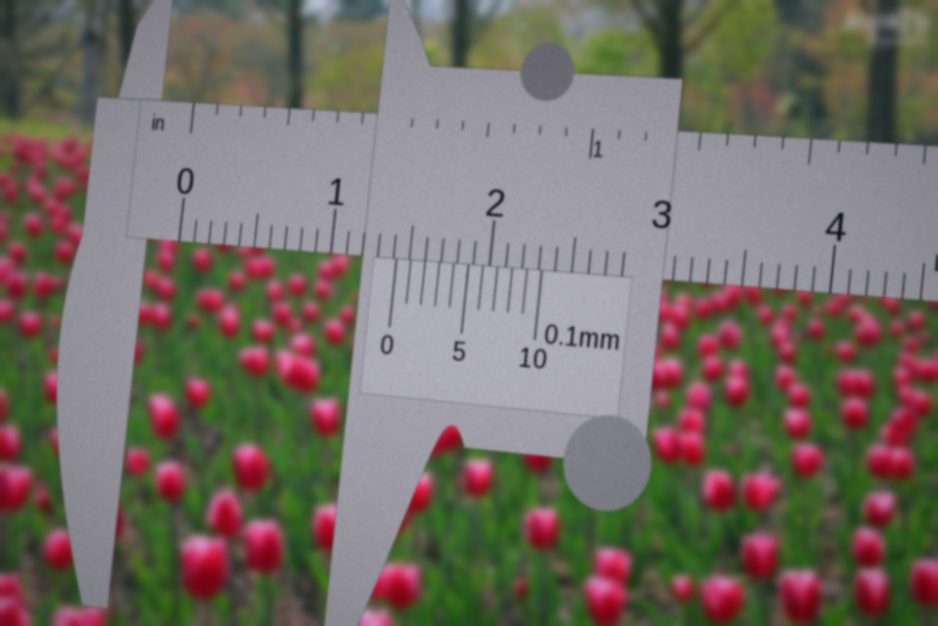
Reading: 14.2 mm
